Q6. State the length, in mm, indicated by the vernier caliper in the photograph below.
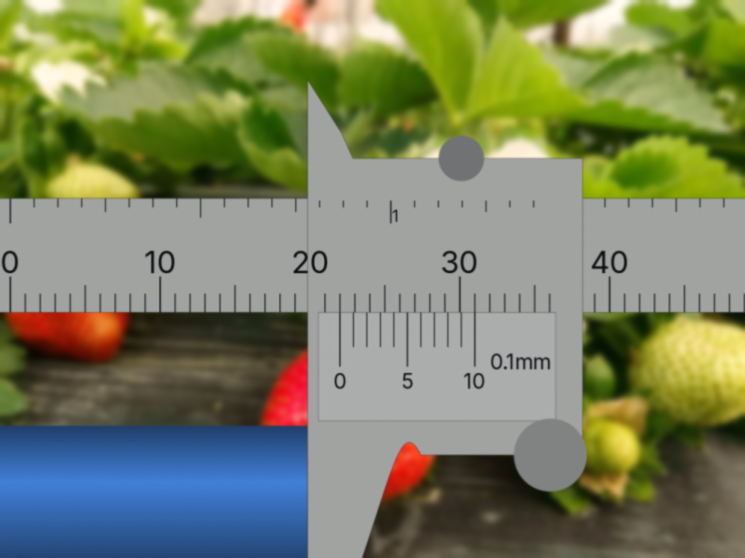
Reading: 22.0 mm
